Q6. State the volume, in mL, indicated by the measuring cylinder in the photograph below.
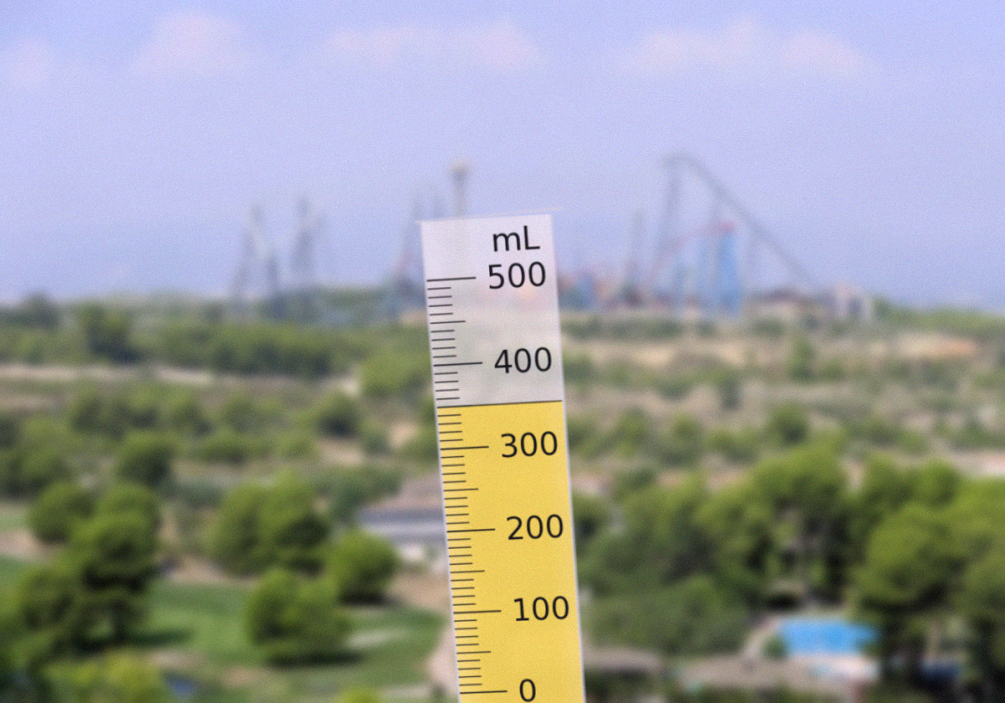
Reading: 350 mL
